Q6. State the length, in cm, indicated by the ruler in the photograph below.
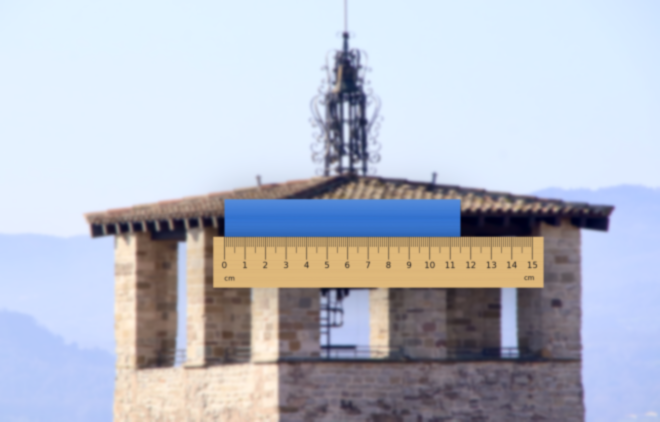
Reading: 11.5 cm
